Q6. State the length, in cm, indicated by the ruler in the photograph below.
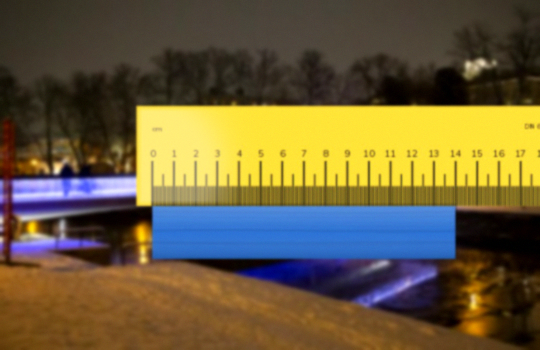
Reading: 14 cm
